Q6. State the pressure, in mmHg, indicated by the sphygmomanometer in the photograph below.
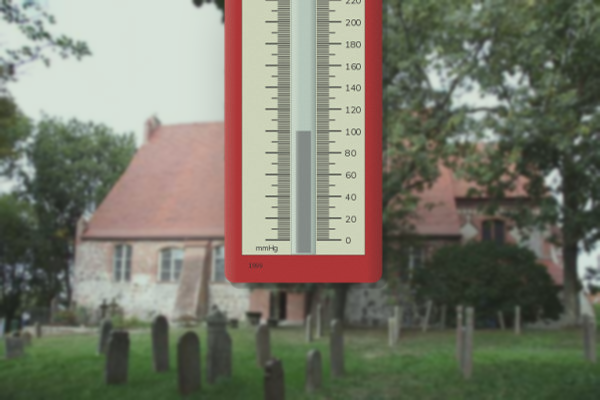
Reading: 100 mmHg
